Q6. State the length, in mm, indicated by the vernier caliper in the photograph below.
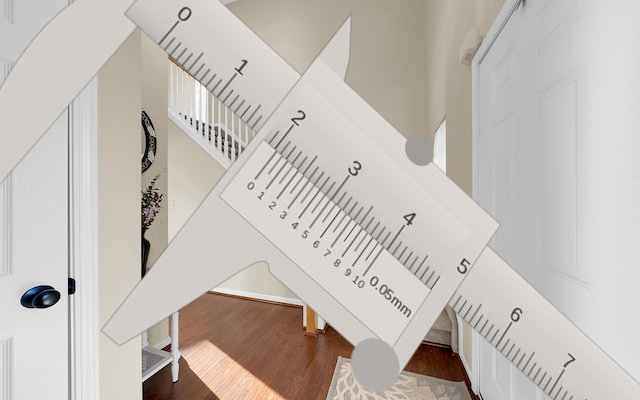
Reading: 20.4 mm
